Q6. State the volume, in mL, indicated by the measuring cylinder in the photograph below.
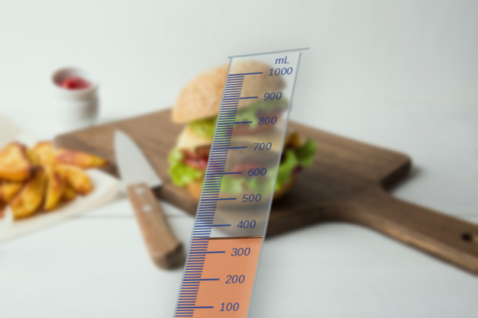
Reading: 350 mL
